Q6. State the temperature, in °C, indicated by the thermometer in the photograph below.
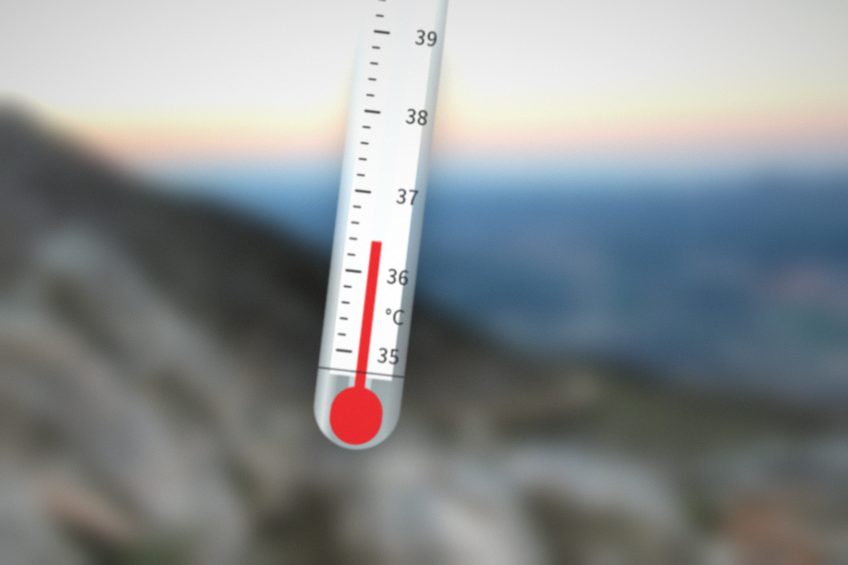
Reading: 36.4 °C
